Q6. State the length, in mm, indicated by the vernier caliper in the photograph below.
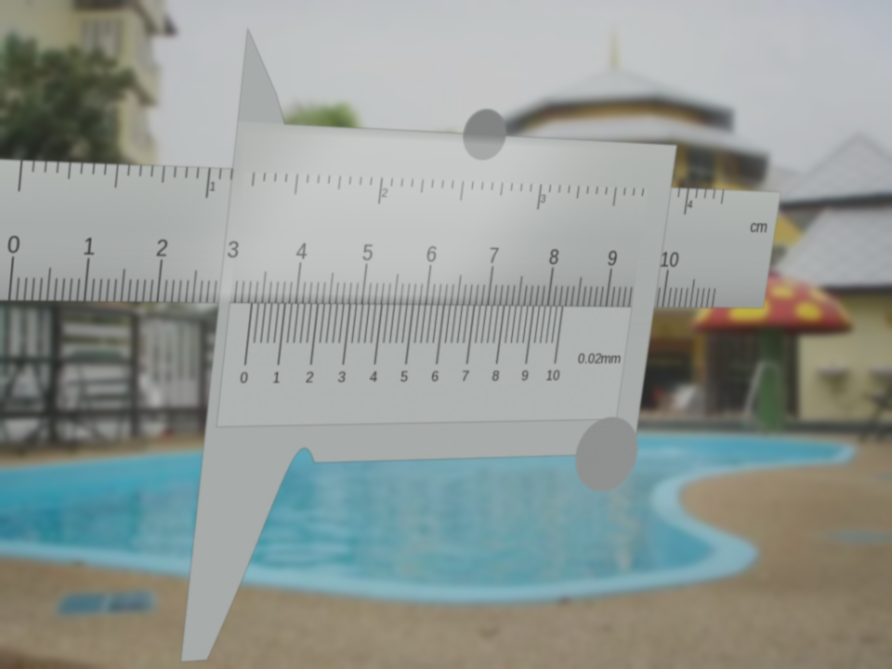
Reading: 33.5 mm
